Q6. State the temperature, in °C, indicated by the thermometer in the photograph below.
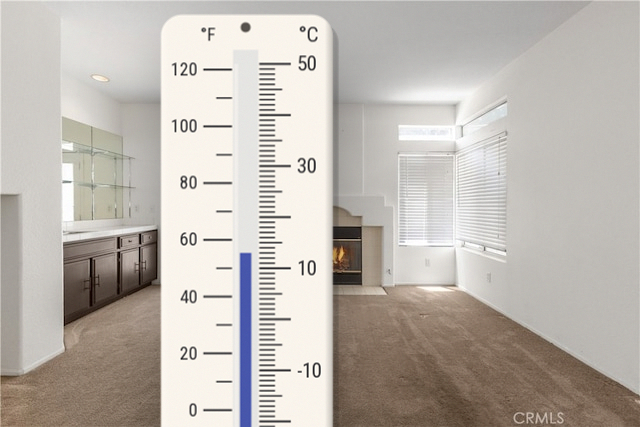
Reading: 13 °C
